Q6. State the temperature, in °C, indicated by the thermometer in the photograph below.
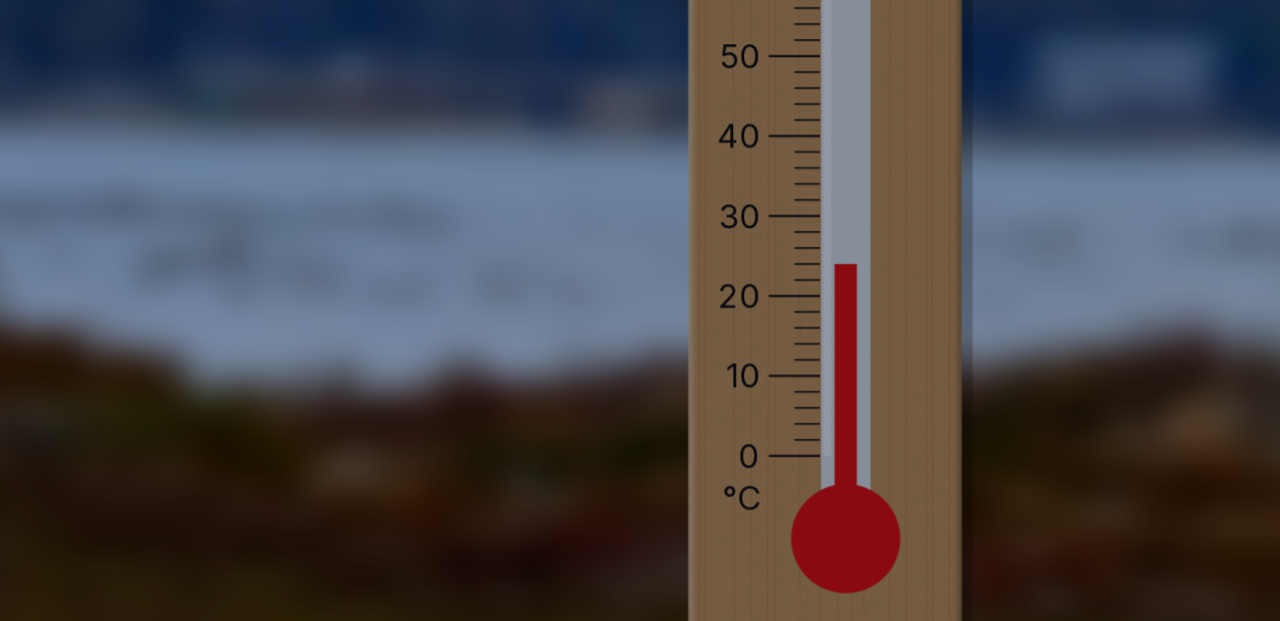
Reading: 24 °C
